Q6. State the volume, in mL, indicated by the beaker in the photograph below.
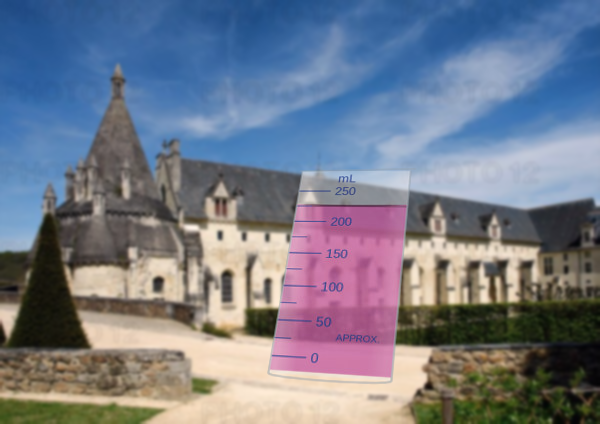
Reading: 225 mL
